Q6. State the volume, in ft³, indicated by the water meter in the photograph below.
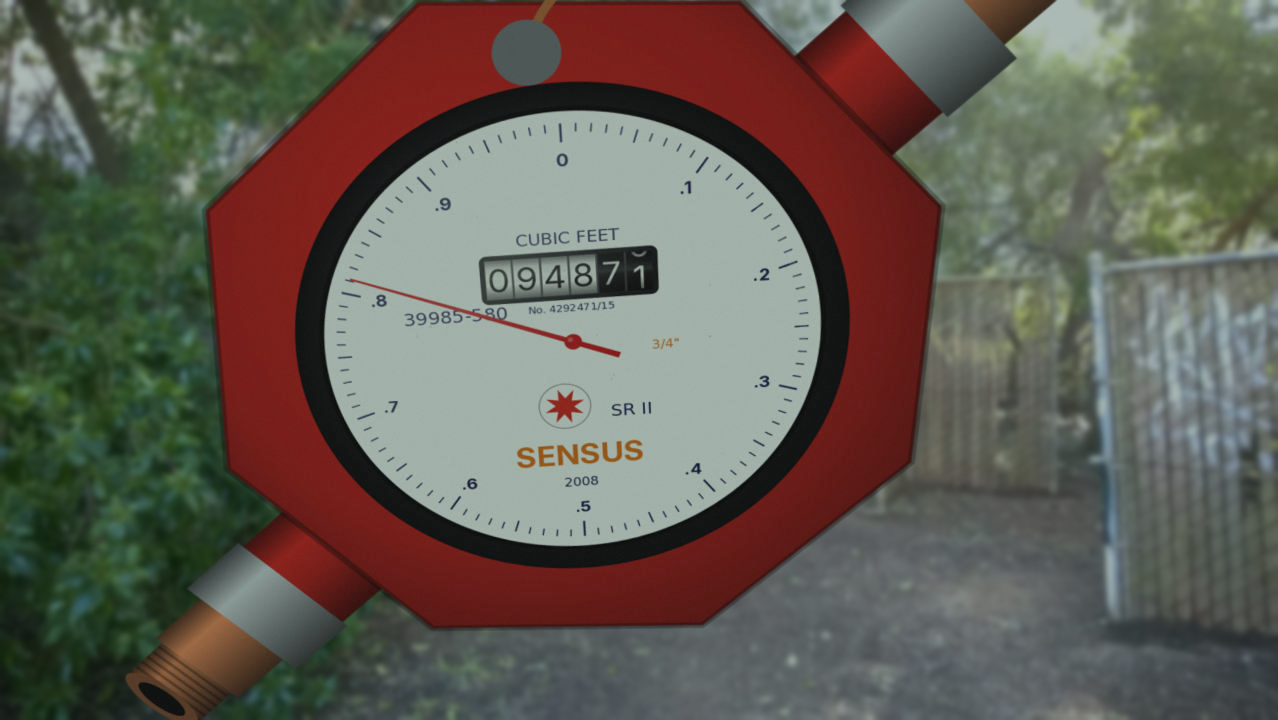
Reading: 94870.81 ft³
